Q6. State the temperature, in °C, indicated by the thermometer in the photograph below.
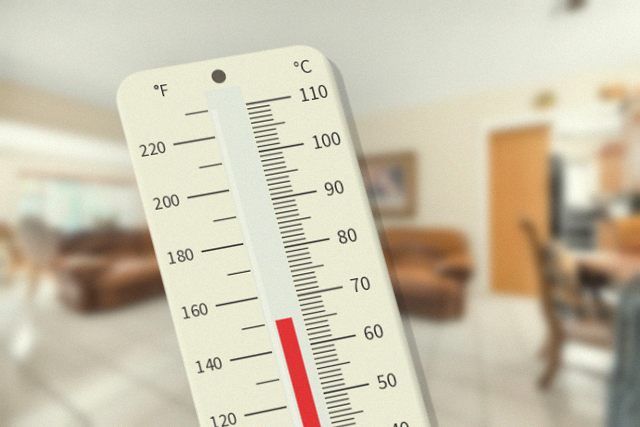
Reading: 66 °C
